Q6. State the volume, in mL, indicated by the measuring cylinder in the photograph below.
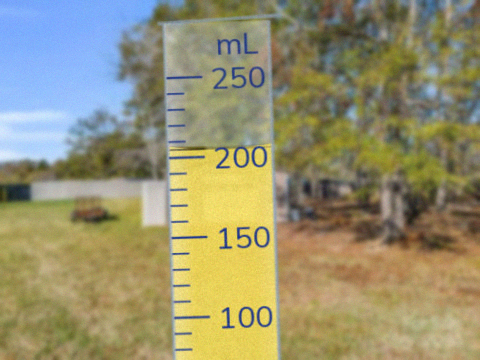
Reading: 205 mL
